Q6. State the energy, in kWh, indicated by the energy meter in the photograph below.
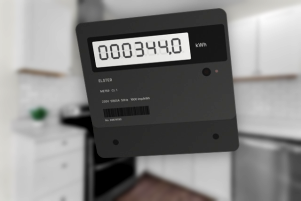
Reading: 344.0 kWh
